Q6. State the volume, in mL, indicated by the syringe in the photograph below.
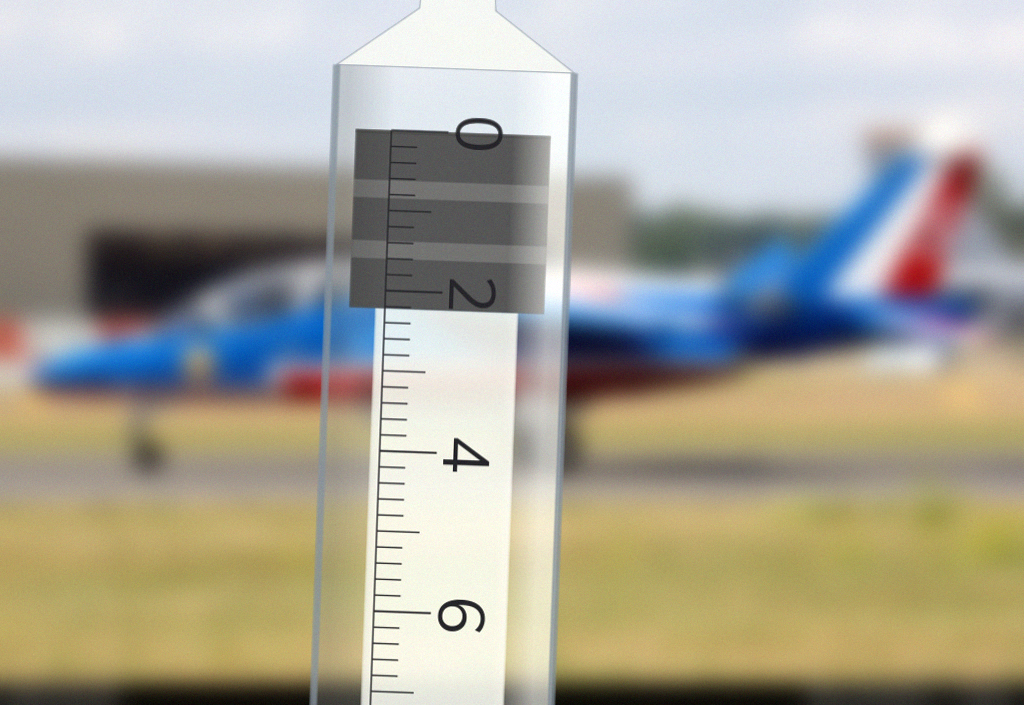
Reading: 0 mL
